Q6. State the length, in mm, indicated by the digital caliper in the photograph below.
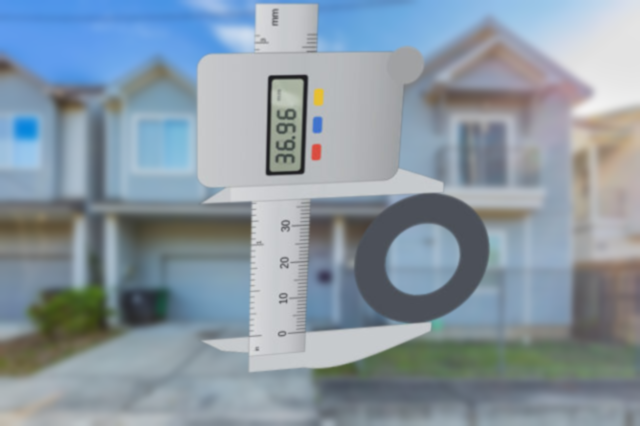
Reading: 36.96 mm
